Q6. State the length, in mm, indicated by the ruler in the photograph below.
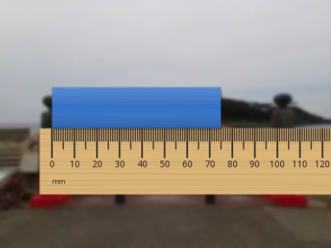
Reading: 75 mm
